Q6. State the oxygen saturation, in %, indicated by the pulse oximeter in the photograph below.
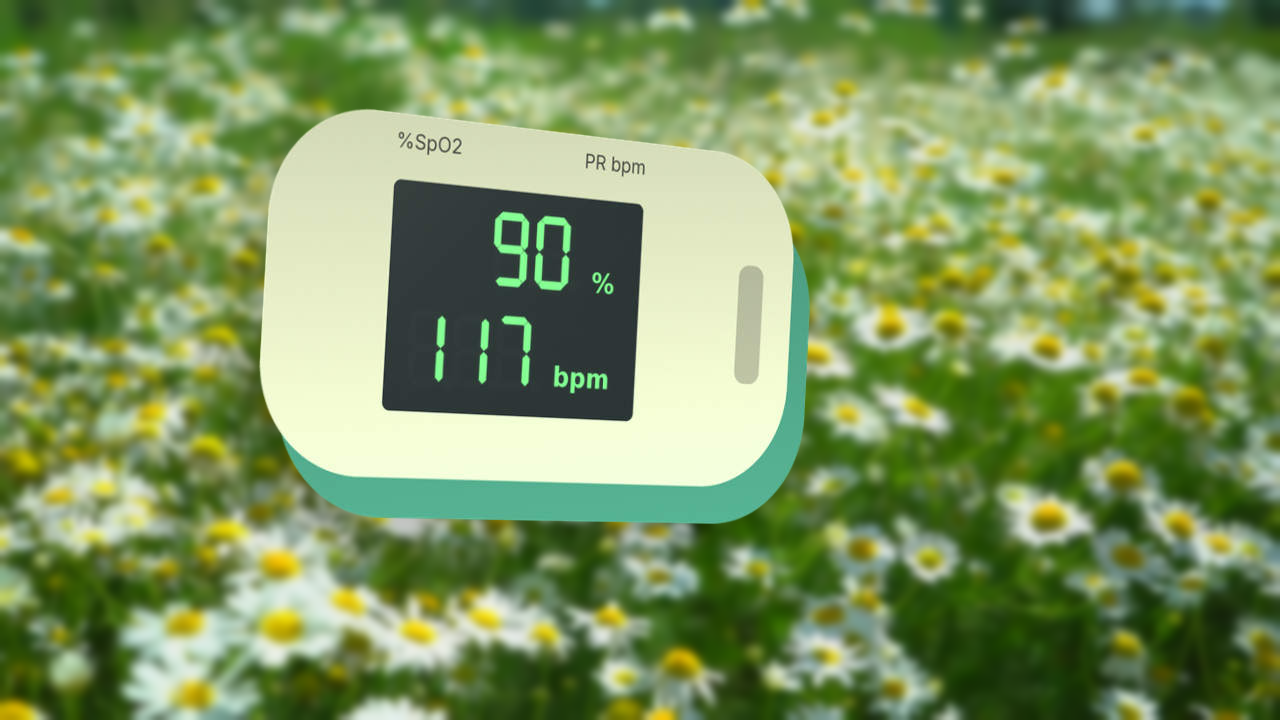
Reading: 90 %
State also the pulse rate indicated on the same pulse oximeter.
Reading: 117 bpm
